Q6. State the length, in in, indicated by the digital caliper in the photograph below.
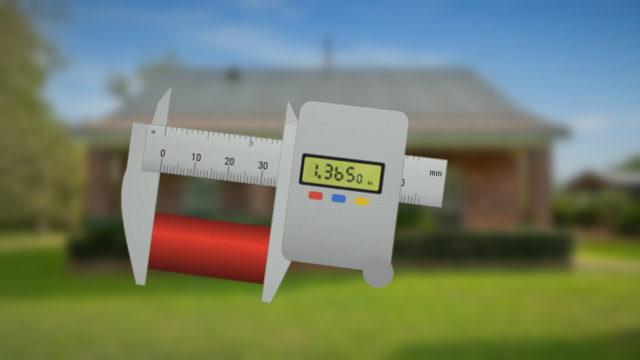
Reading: 1.3650 in
